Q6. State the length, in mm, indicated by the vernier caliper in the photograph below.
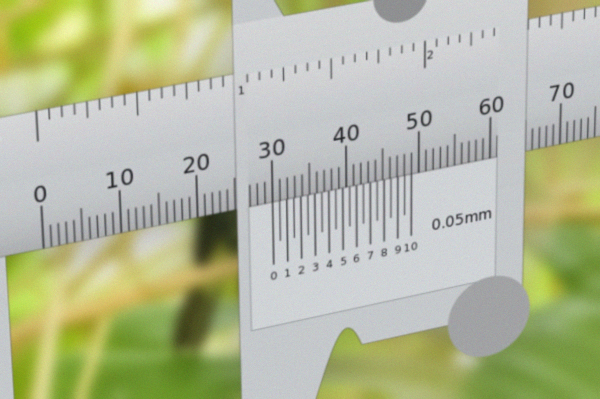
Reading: 30.0 mm
